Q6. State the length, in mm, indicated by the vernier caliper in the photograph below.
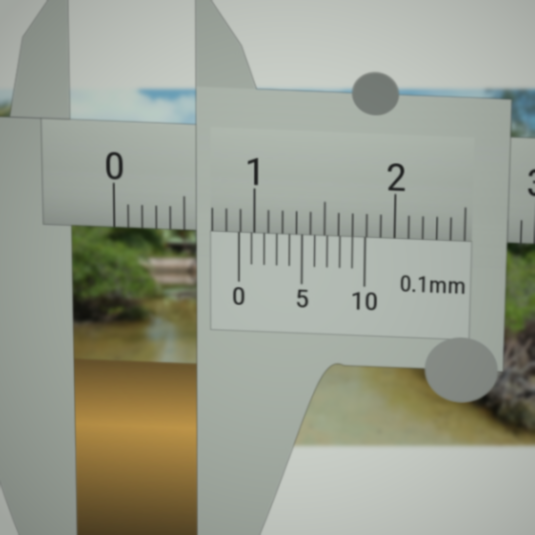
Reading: 8.9 mm
